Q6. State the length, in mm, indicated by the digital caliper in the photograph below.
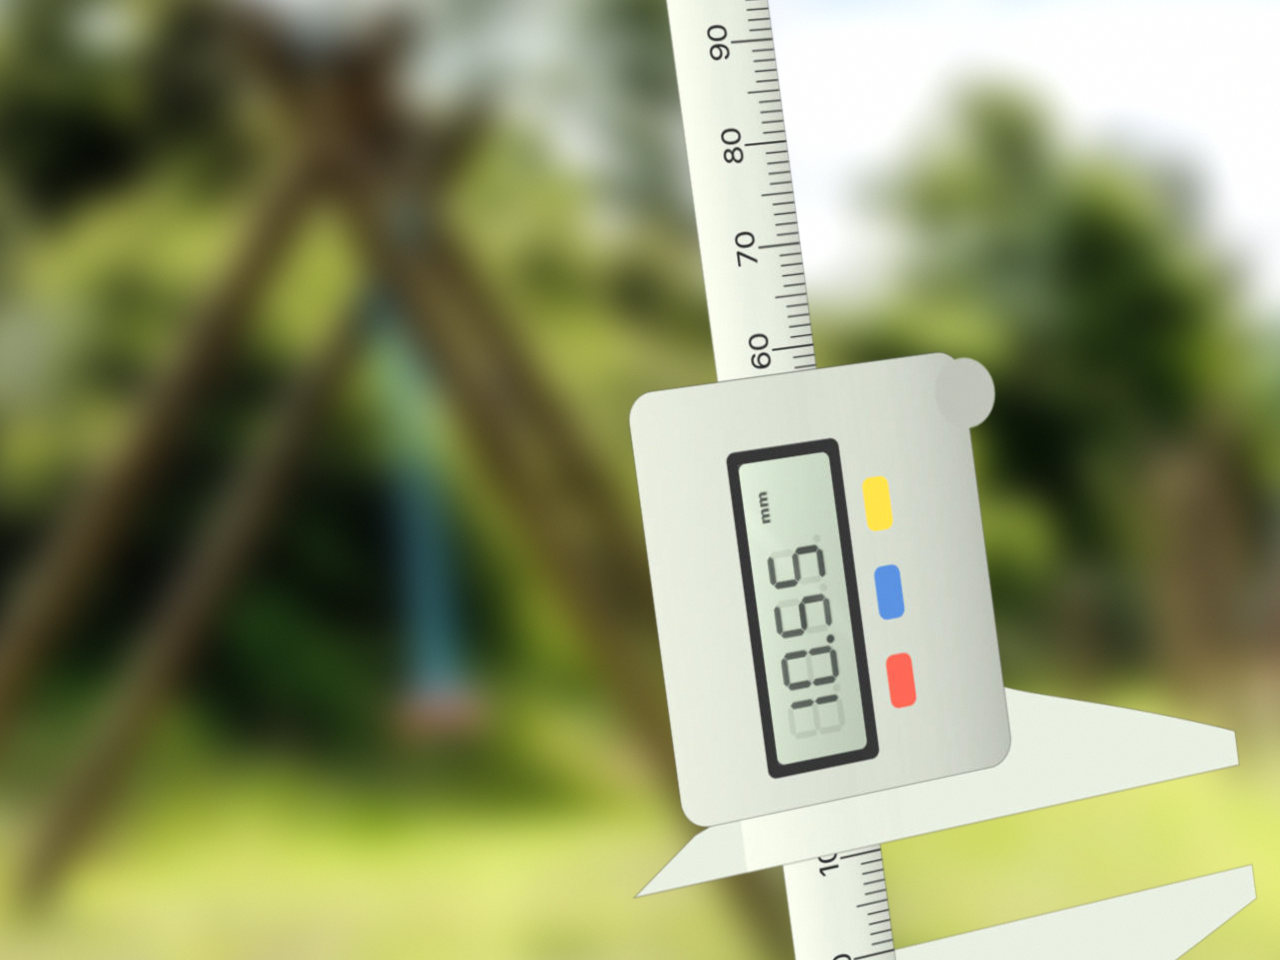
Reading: 10.55 mm
